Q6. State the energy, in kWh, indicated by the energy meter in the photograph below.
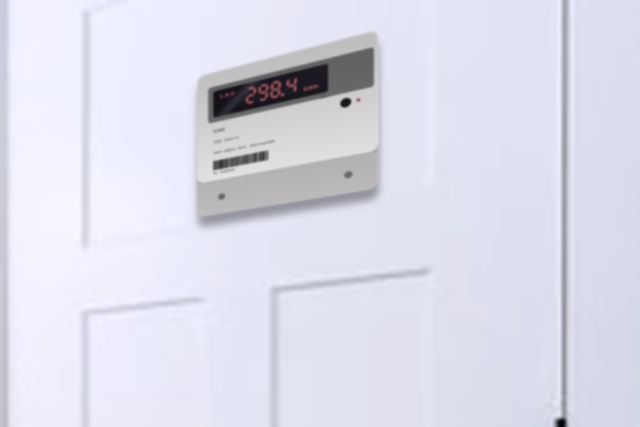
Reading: 298.4 kWh
